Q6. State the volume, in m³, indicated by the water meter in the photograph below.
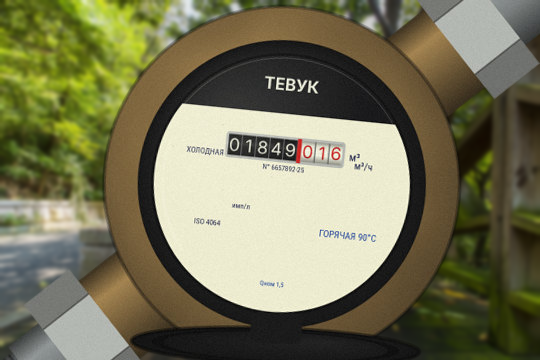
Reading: 1849.016 m³
